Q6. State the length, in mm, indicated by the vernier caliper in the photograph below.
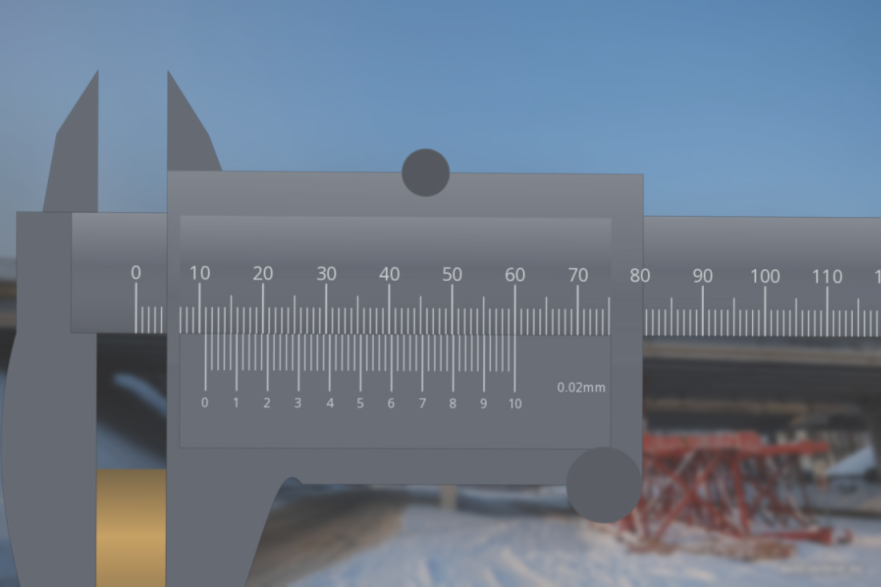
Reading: 11.0 mm
